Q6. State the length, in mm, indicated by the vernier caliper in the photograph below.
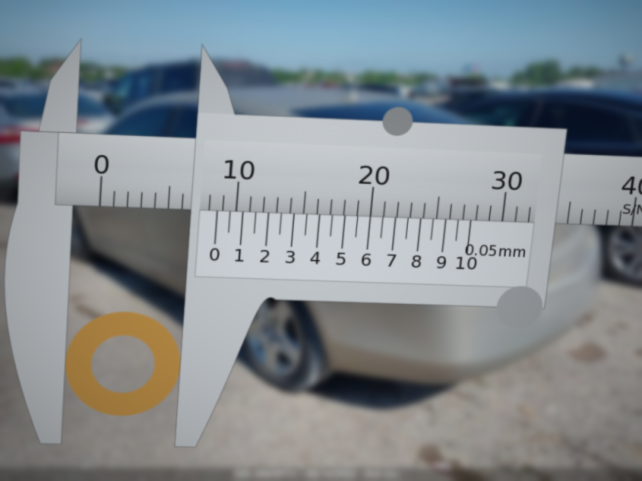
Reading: 8.6 mm
